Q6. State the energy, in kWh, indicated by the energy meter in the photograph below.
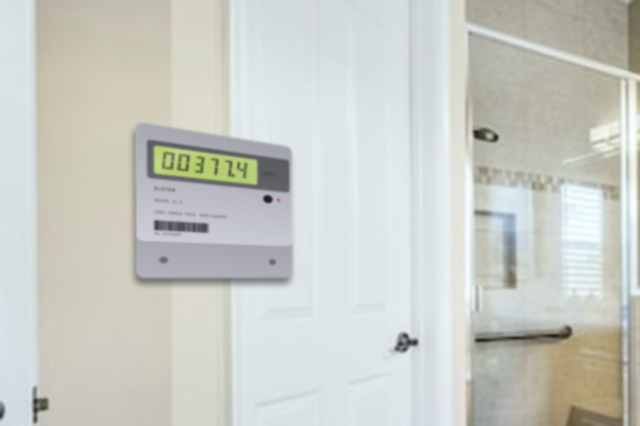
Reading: 377.4 kWh
